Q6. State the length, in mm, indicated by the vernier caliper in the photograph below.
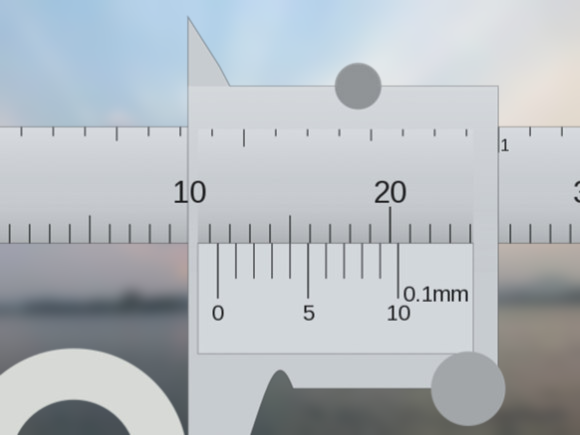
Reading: 11.4 mm
